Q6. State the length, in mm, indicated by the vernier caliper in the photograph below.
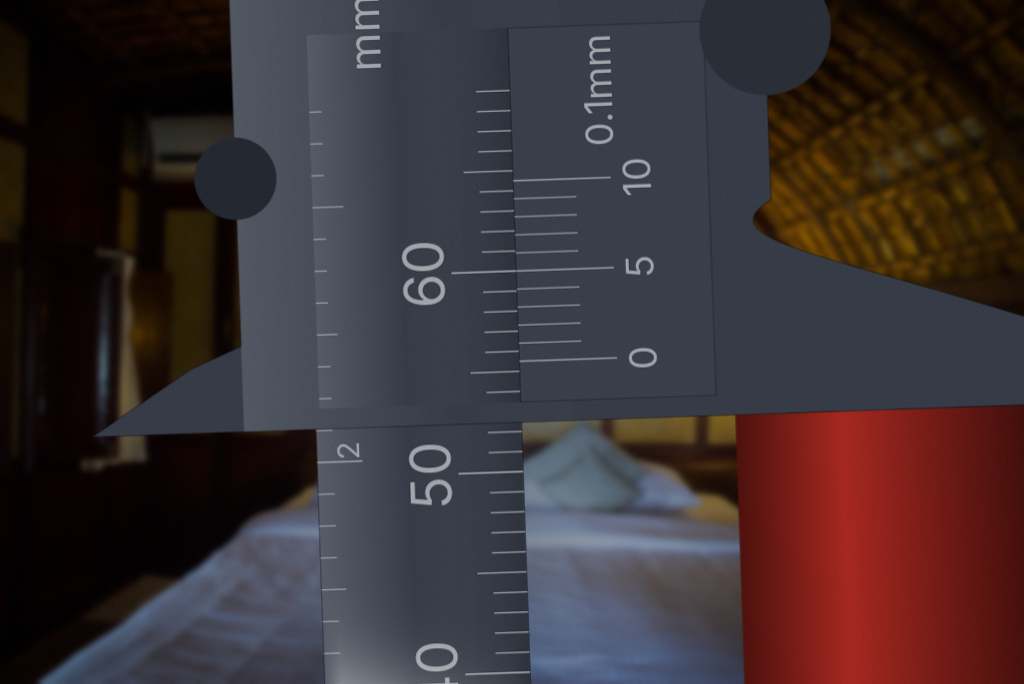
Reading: 55.5 mm
